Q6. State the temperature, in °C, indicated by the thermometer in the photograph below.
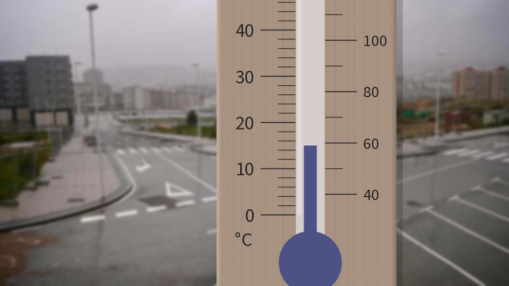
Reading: 15 °C
